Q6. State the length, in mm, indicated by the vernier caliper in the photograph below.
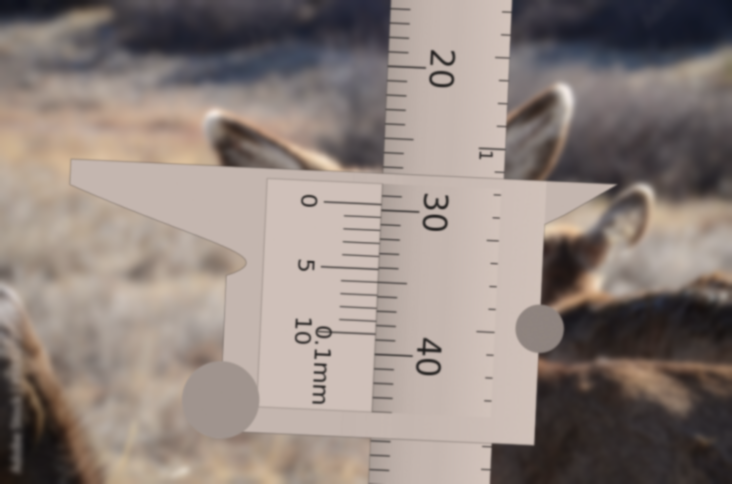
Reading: 29.6 mm
